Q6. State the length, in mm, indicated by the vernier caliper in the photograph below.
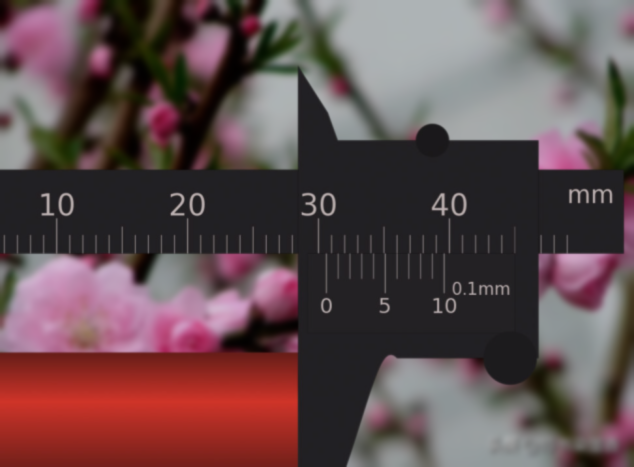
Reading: 30.6 mm
